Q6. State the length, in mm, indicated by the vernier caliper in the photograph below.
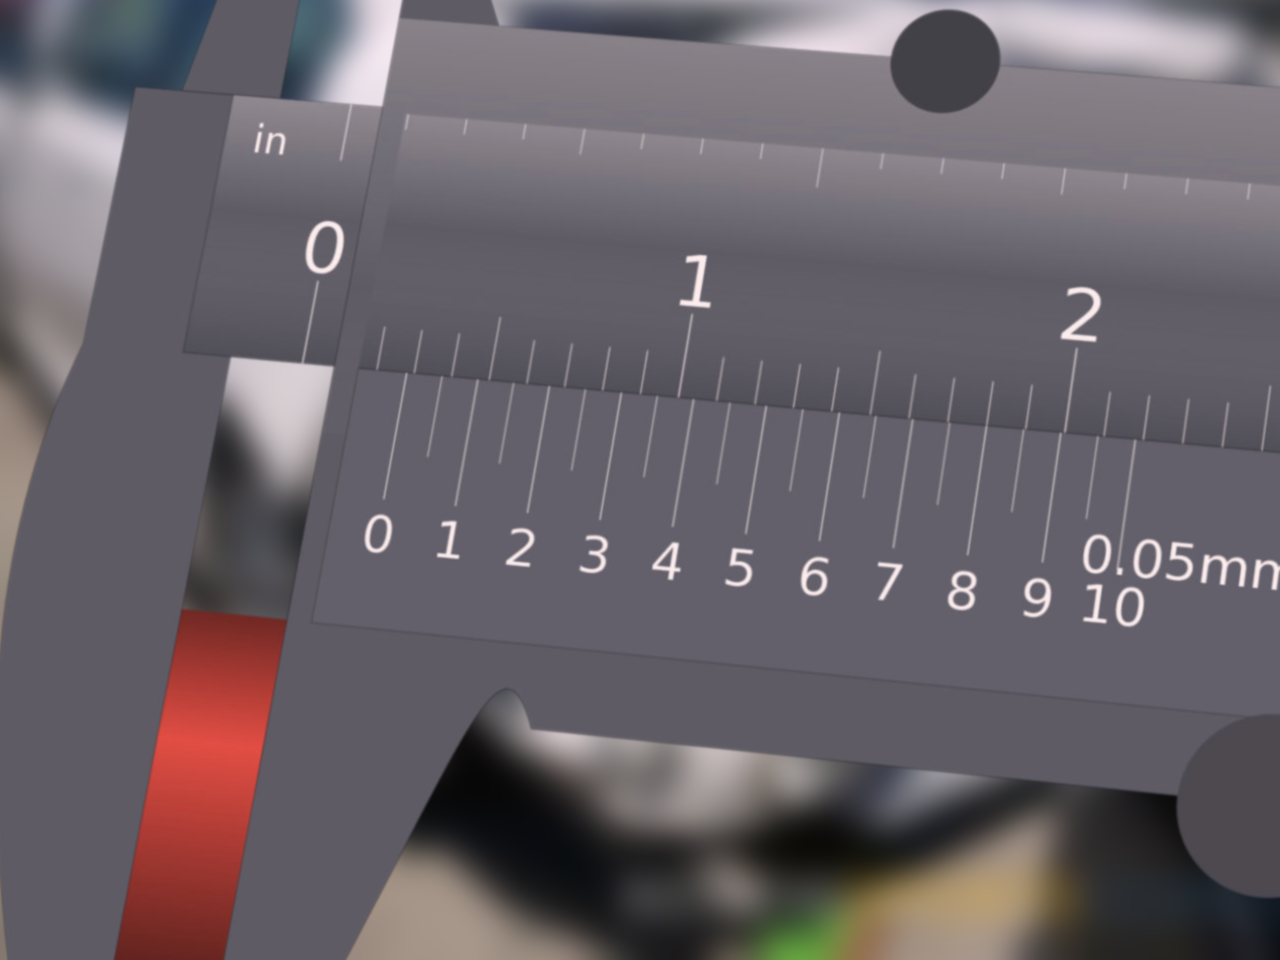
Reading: 2.80 mm
